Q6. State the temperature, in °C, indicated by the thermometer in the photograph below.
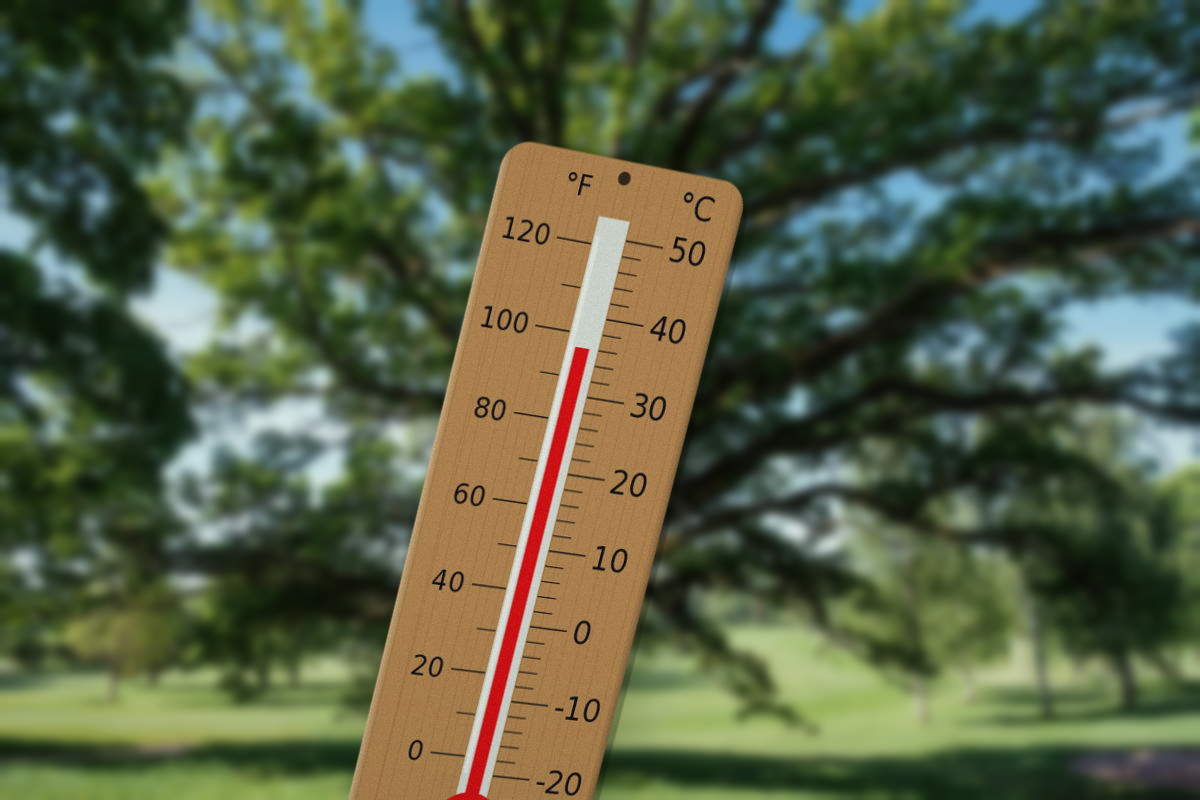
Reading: 36 °C
